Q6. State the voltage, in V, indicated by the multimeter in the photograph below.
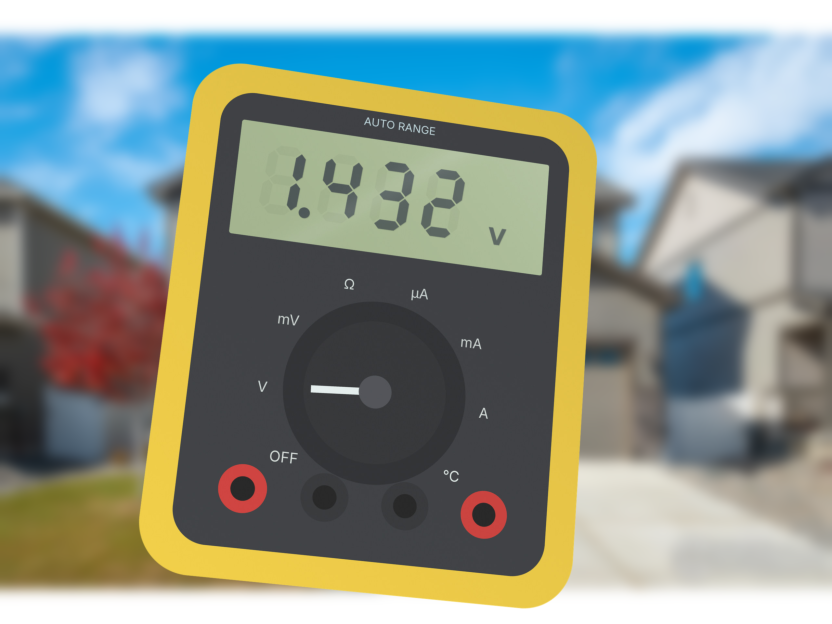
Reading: 1.432 V
